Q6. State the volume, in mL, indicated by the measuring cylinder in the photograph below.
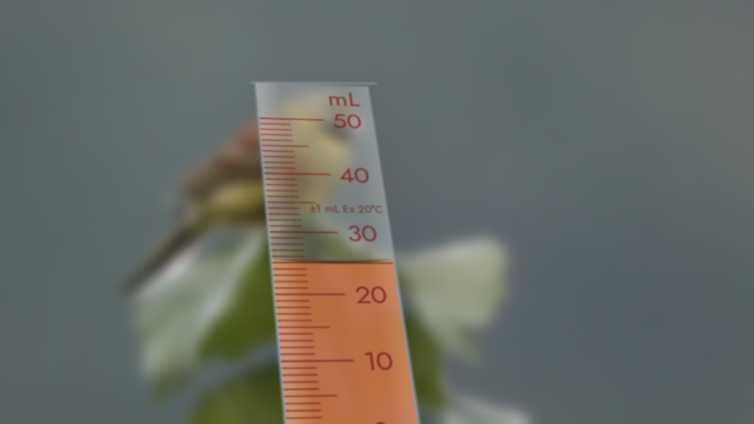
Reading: 25 mL
